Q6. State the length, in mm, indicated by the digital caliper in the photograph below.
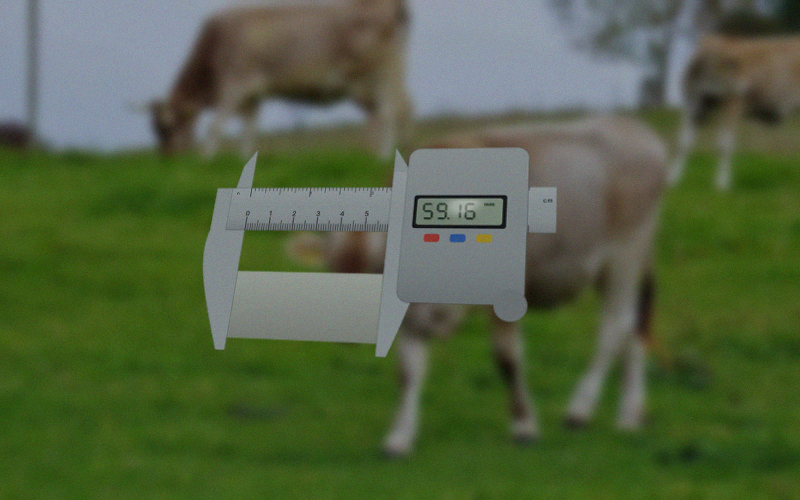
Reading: 59.16 mm
